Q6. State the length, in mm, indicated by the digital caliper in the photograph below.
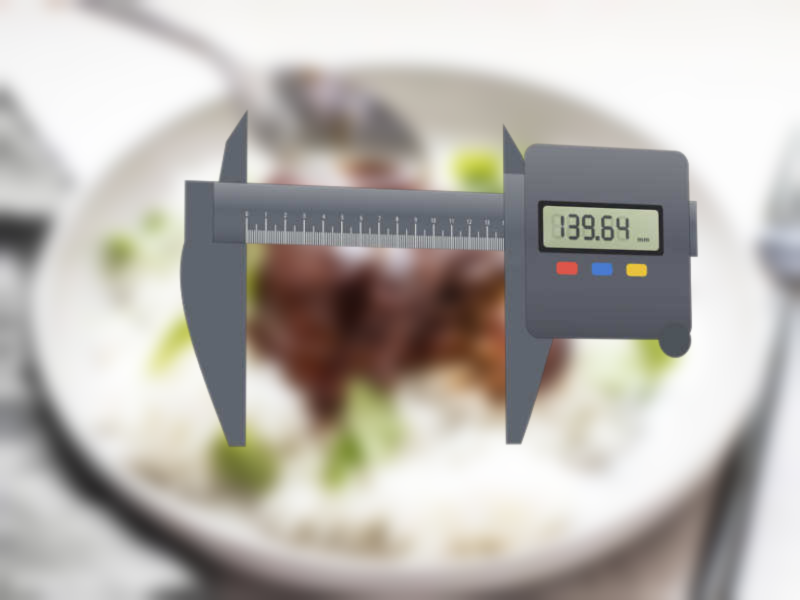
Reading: 139.64 mm
